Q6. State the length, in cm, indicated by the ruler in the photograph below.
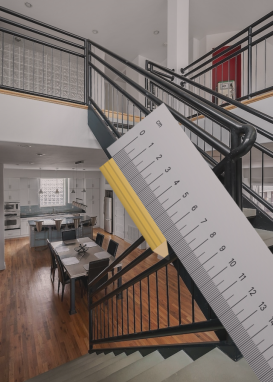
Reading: 7.5 cm
